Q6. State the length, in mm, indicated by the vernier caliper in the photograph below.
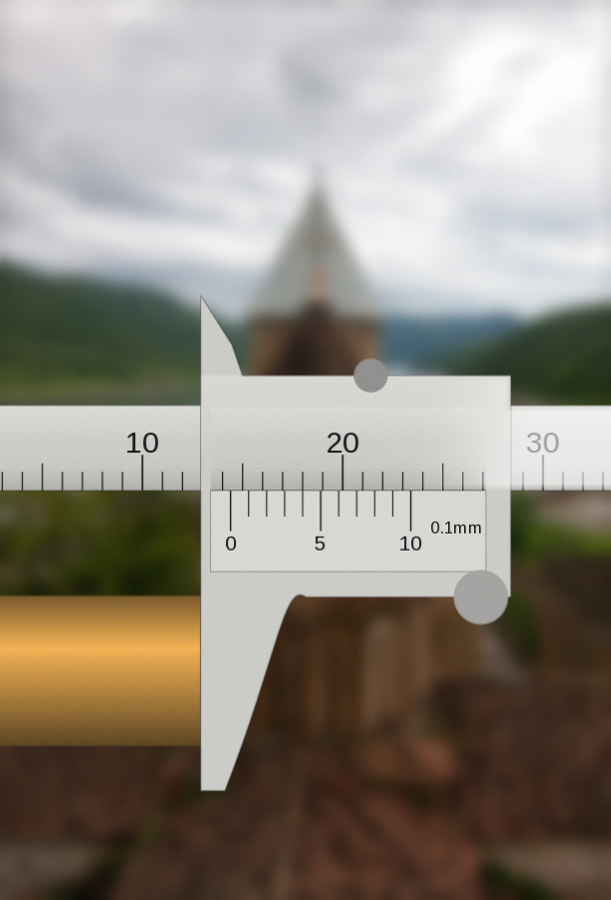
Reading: 14.4 mm
